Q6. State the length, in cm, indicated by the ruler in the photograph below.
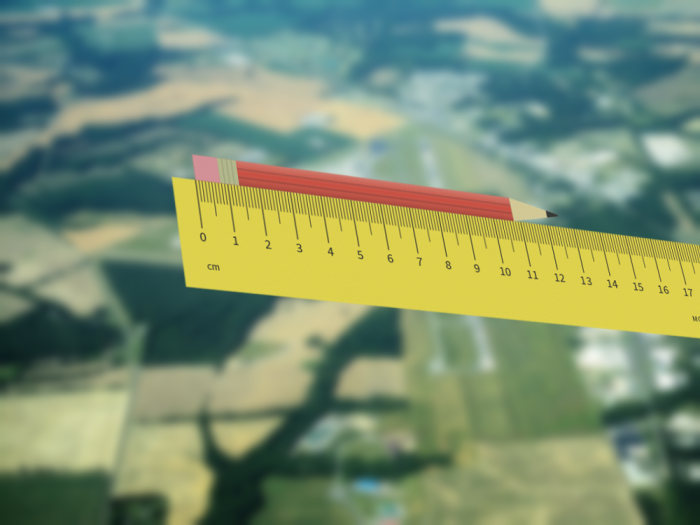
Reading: 12.5 cm
